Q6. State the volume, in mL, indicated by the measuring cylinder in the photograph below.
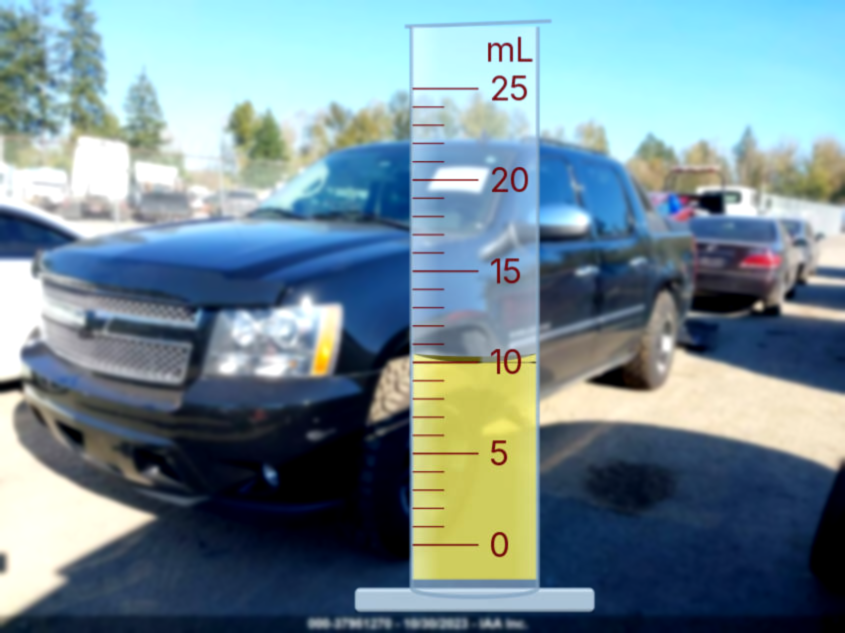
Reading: 10 mL
